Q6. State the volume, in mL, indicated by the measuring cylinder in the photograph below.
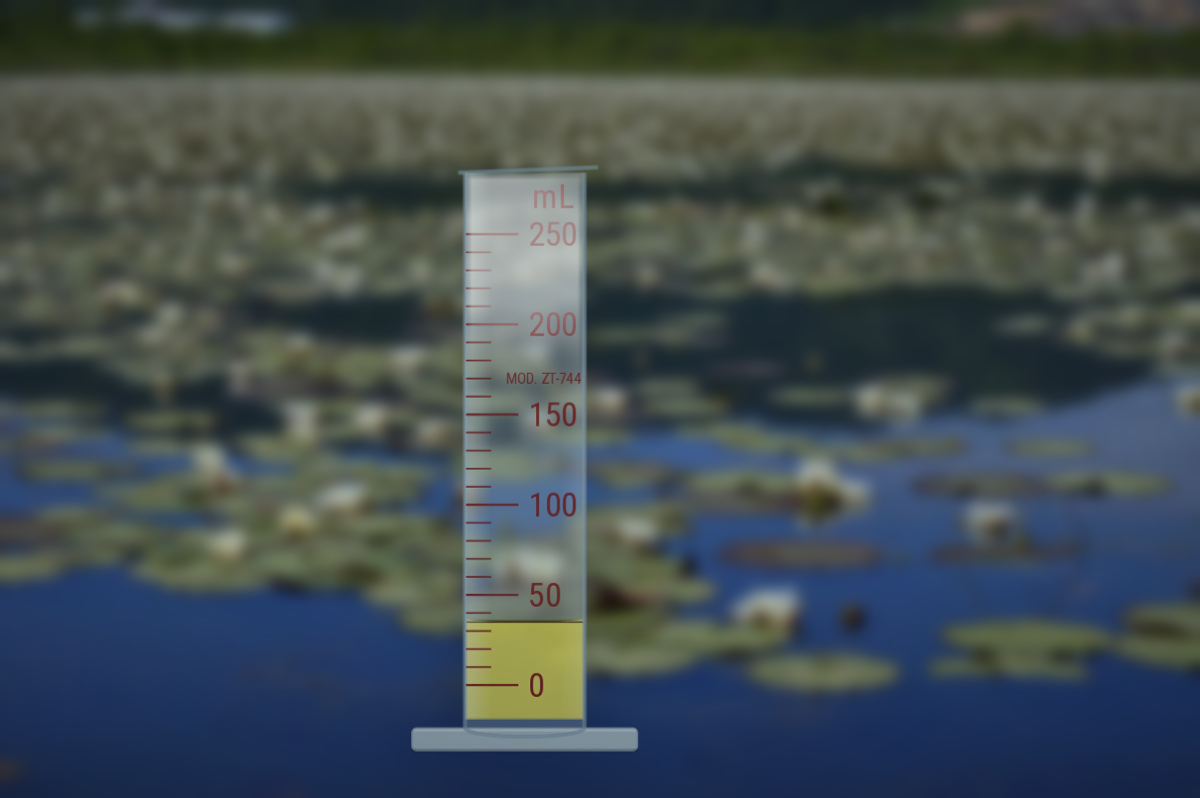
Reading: 35 mL
